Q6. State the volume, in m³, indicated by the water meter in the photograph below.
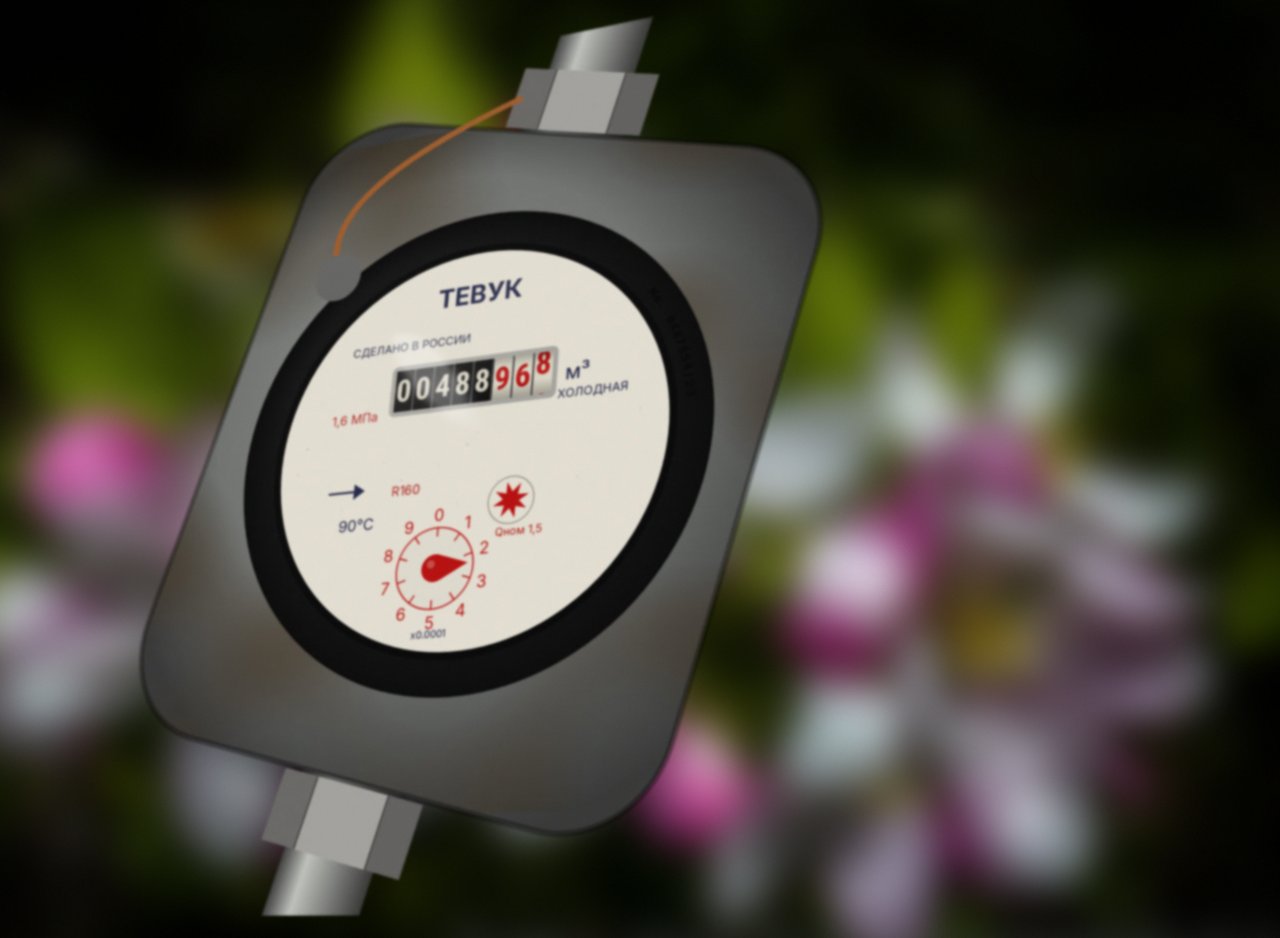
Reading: 488.9682 m³
